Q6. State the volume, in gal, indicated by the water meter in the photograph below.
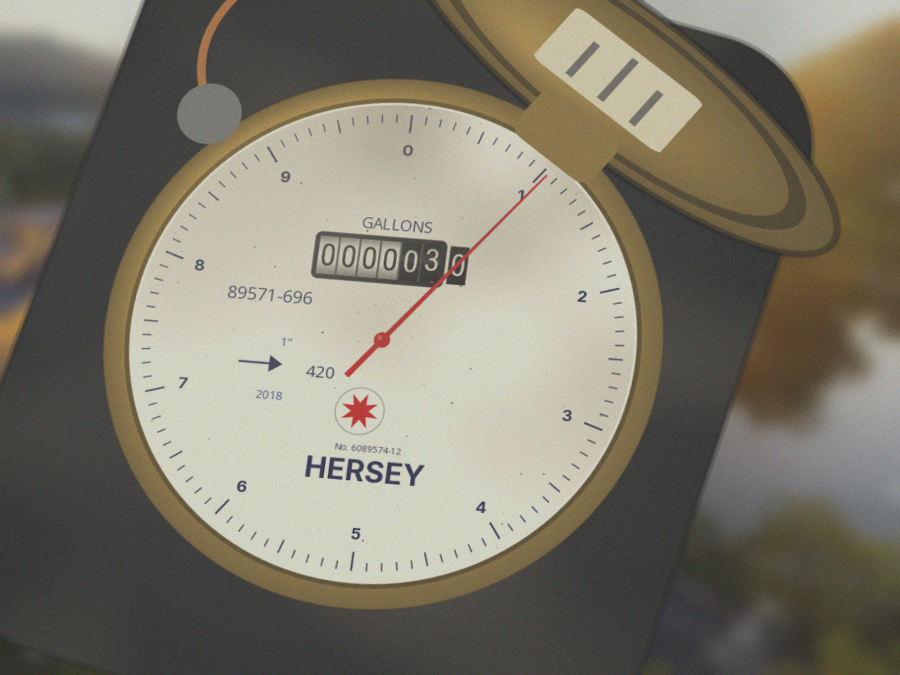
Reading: 31.0 gal
